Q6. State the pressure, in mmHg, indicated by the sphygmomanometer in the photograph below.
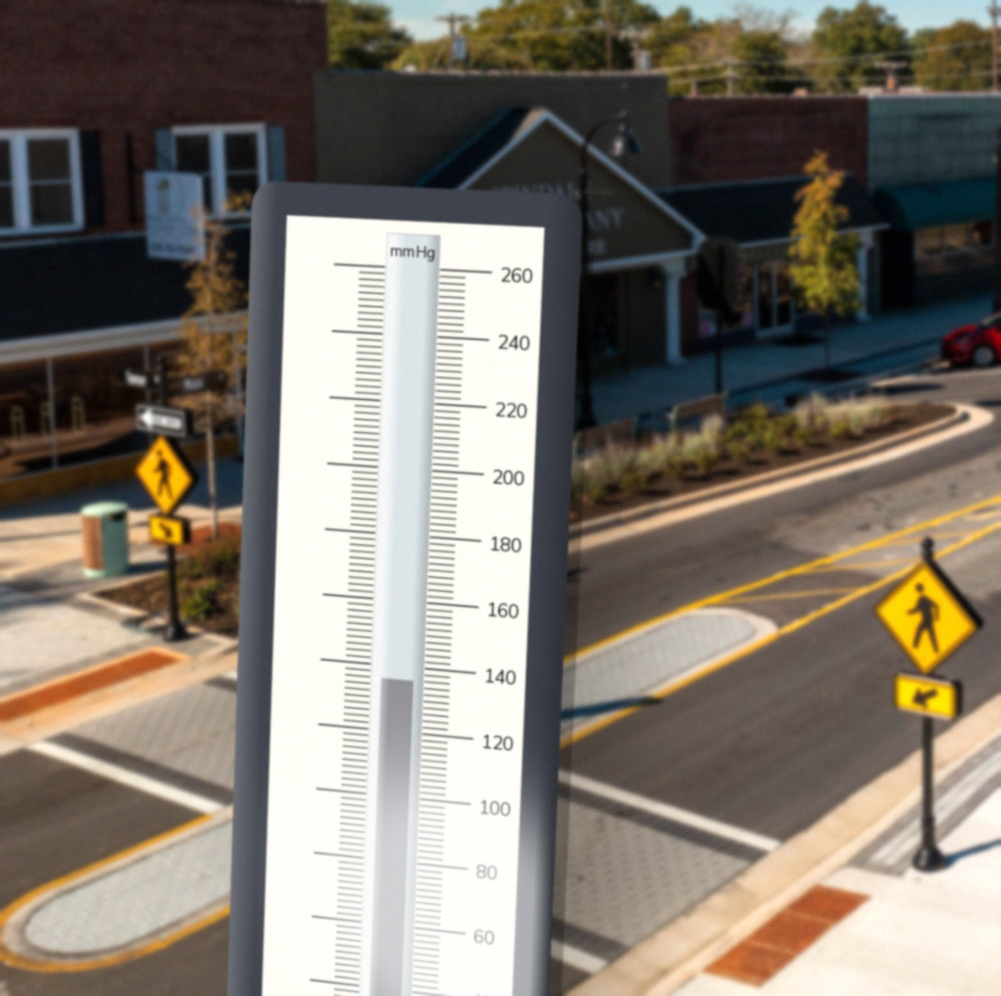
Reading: 136 mmHg
